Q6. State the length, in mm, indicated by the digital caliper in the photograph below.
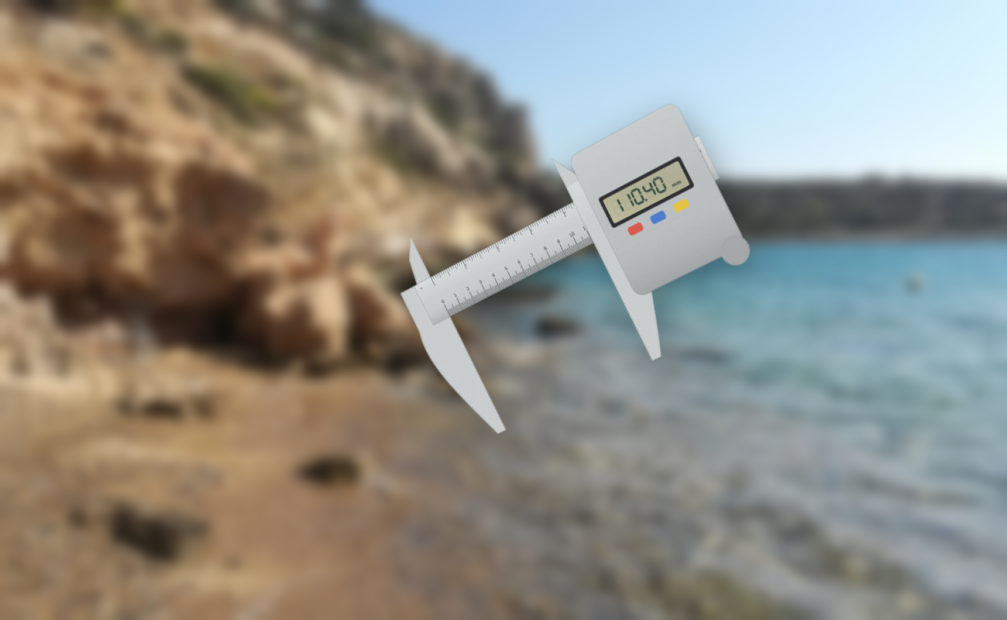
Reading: 110.40 mm
